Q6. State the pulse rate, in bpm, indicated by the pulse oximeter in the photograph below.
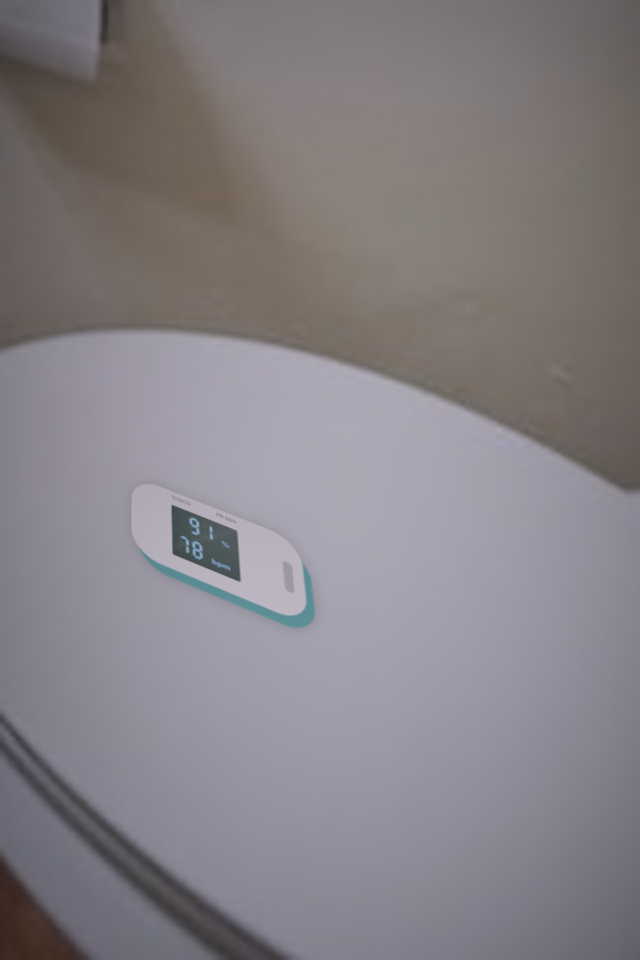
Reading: 78 bpm
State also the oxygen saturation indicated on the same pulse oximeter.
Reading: 91 %
